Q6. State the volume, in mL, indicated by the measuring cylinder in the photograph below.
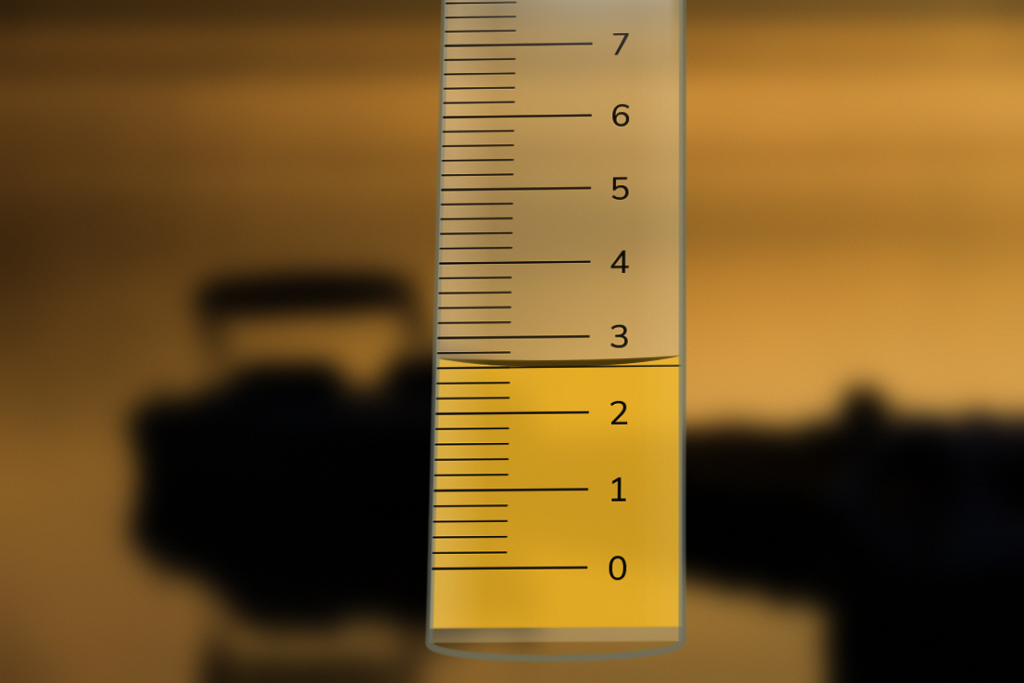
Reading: 2.6 mL
